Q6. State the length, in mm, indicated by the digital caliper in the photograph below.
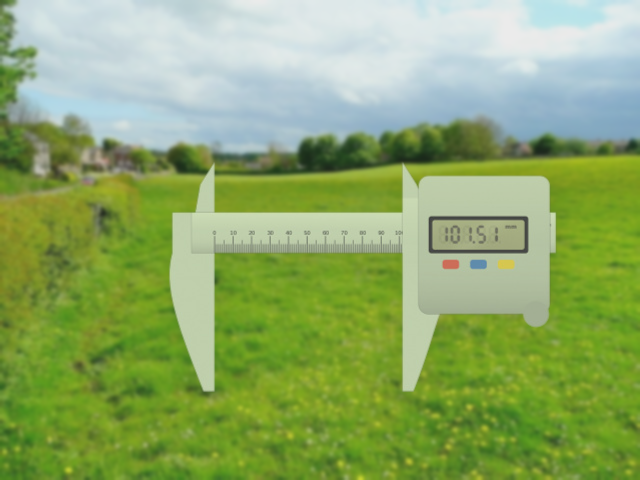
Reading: 101.51 mm
